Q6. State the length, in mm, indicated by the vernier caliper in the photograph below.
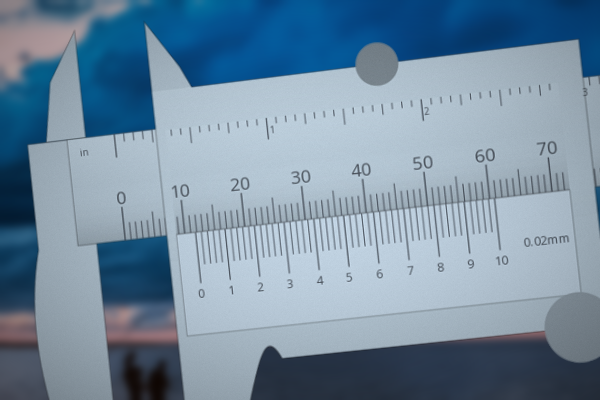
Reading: 11.8 mm
